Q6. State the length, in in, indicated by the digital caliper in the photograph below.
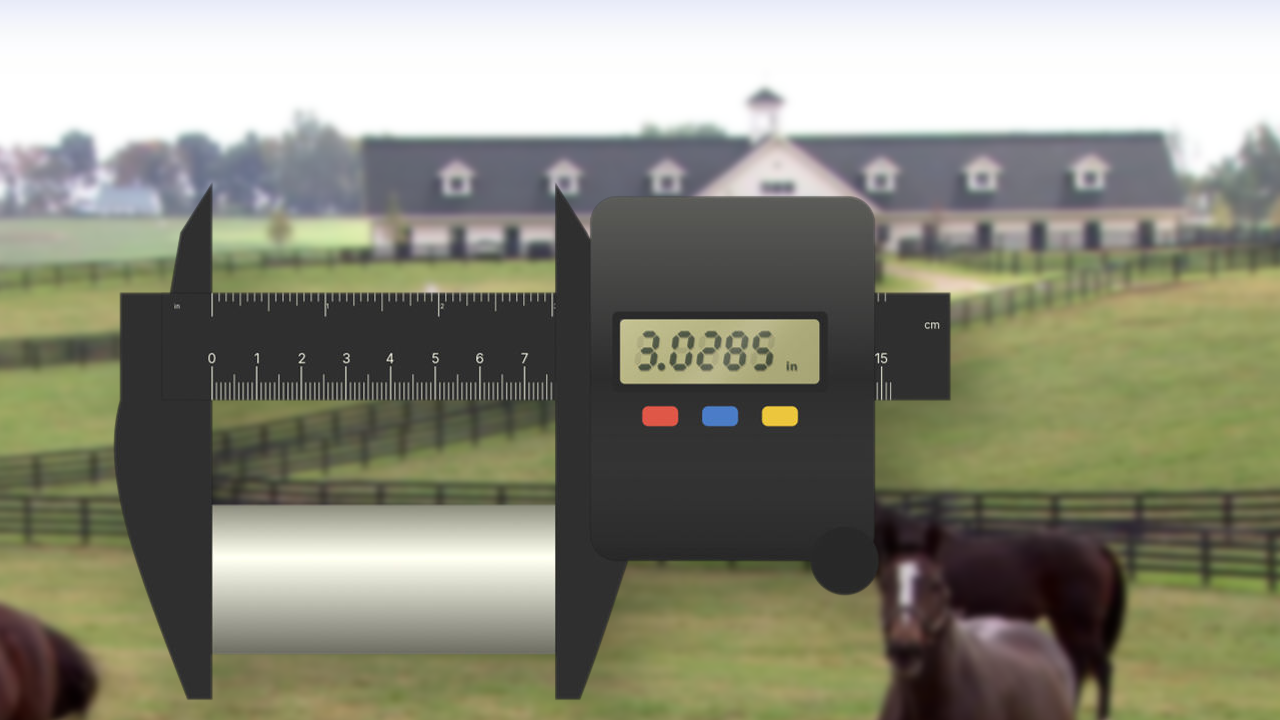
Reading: 3.0285 in
